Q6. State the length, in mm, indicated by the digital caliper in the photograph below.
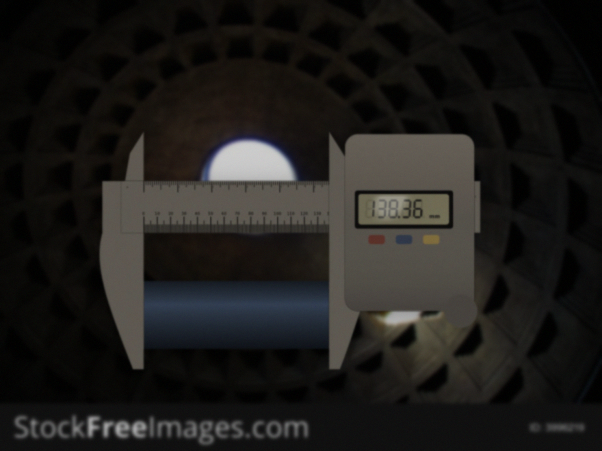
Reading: 138.36 mm
